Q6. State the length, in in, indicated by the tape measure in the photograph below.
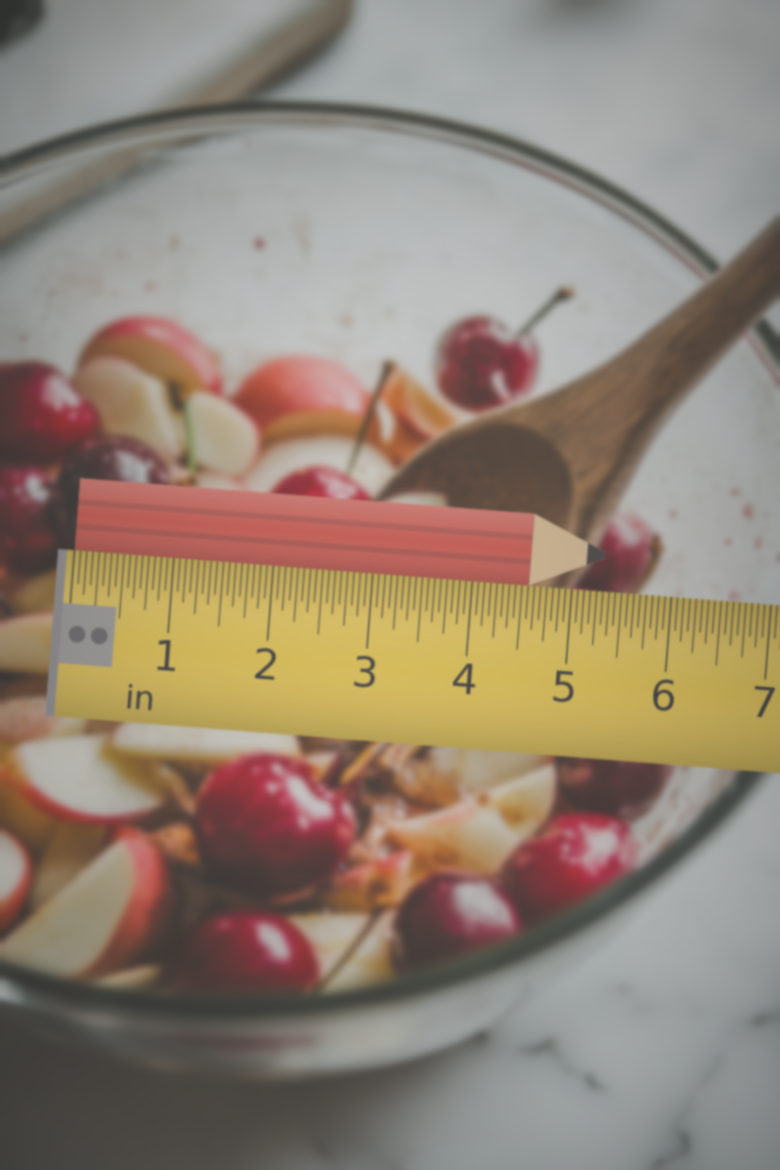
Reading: 5.3125 in
